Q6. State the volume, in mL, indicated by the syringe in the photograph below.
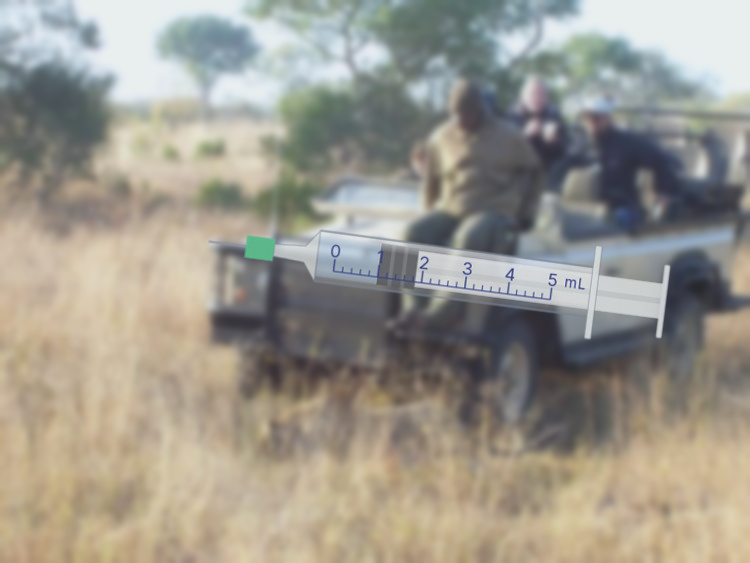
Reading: 1 mL
